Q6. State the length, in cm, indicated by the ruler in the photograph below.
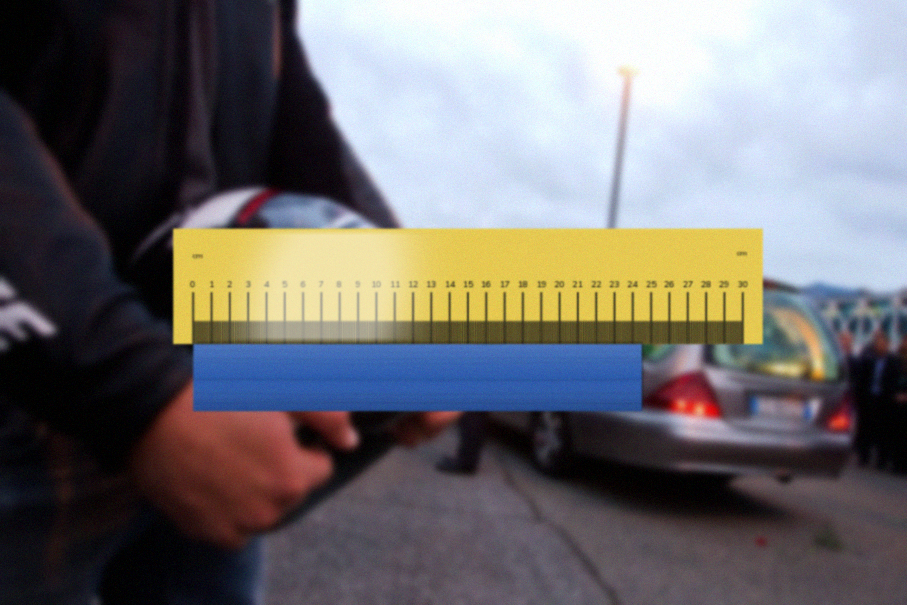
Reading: 24.5 cm
